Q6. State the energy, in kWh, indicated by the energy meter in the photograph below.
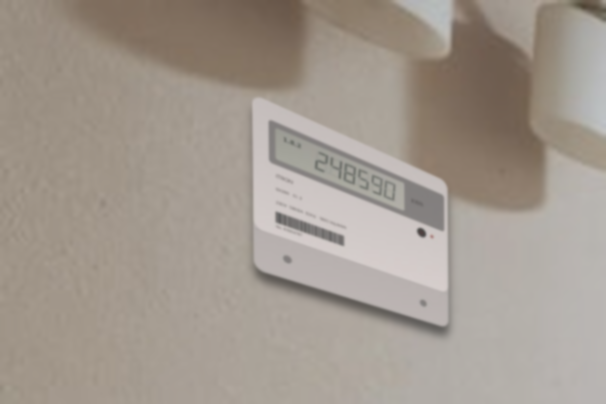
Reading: 248590 kWh
